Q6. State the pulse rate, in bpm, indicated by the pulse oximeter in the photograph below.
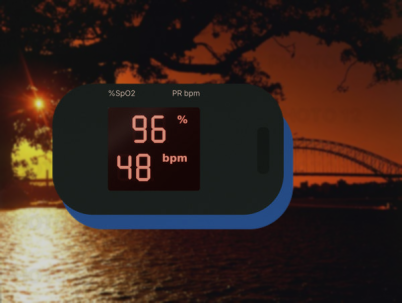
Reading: 48 bpm
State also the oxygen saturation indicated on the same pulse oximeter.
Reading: 96 %
